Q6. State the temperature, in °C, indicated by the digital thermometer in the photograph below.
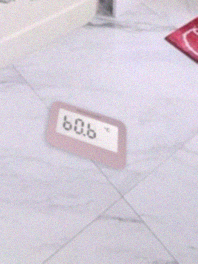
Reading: 60.6 °C
